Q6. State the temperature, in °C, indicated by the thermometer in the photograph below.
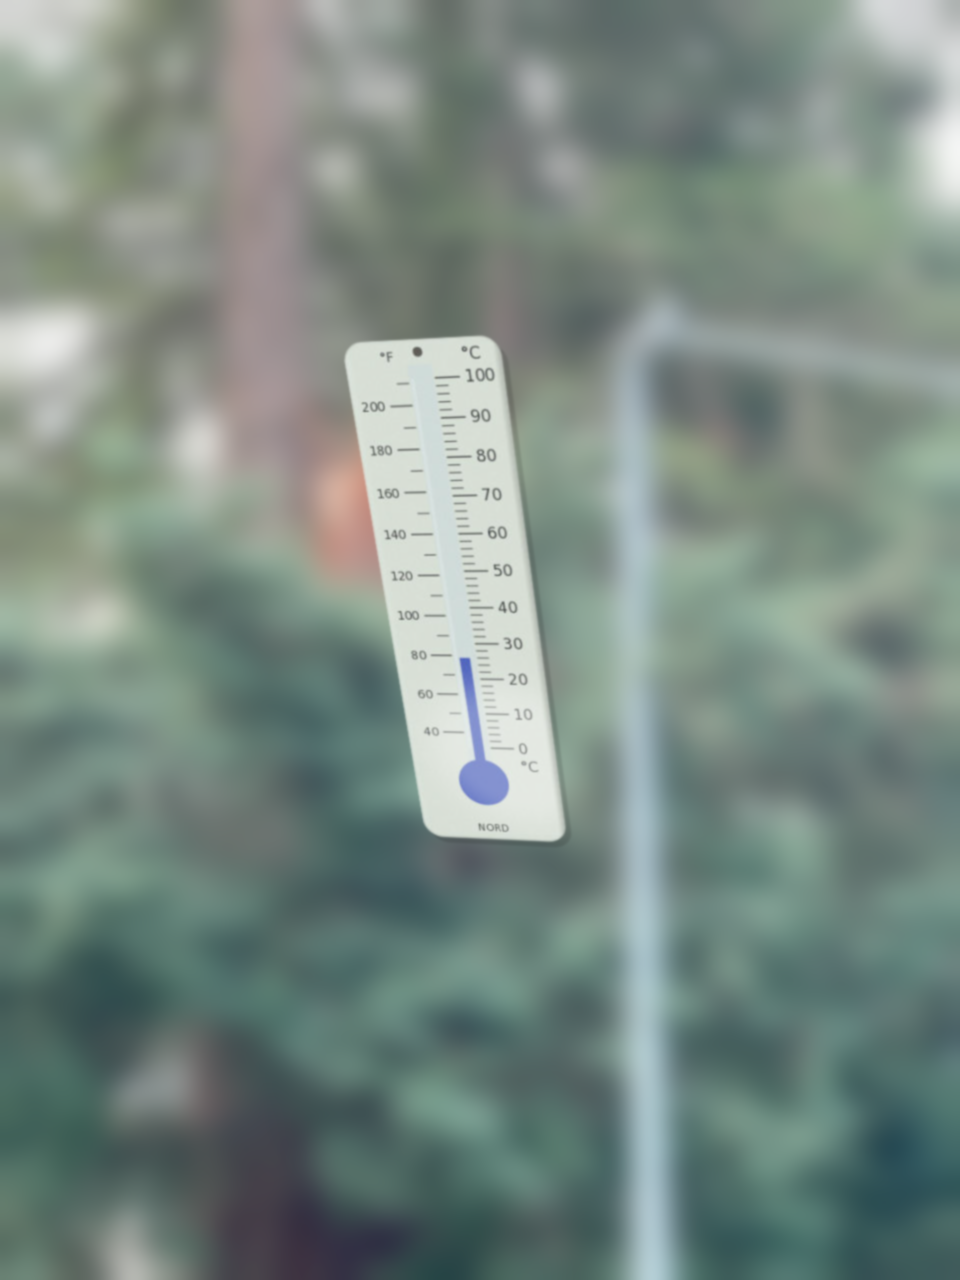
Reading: 26 °C
